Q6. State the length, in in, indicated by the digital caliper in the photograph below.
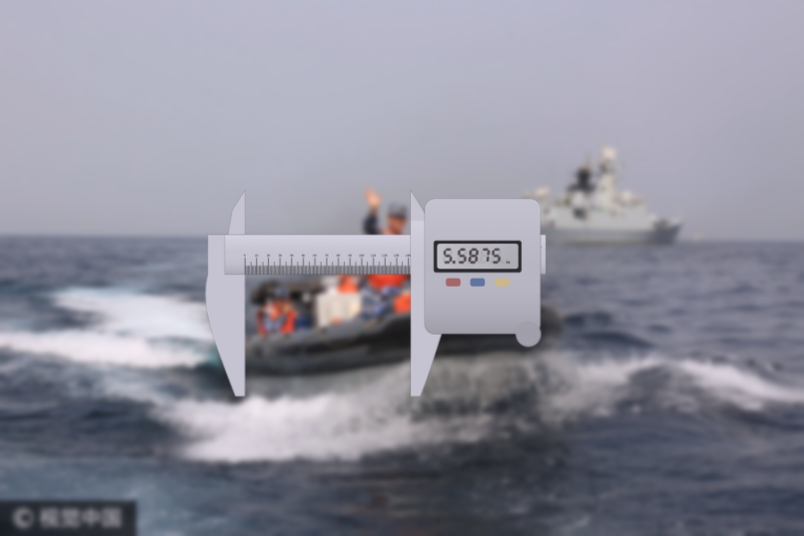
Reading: 5.5875 in
